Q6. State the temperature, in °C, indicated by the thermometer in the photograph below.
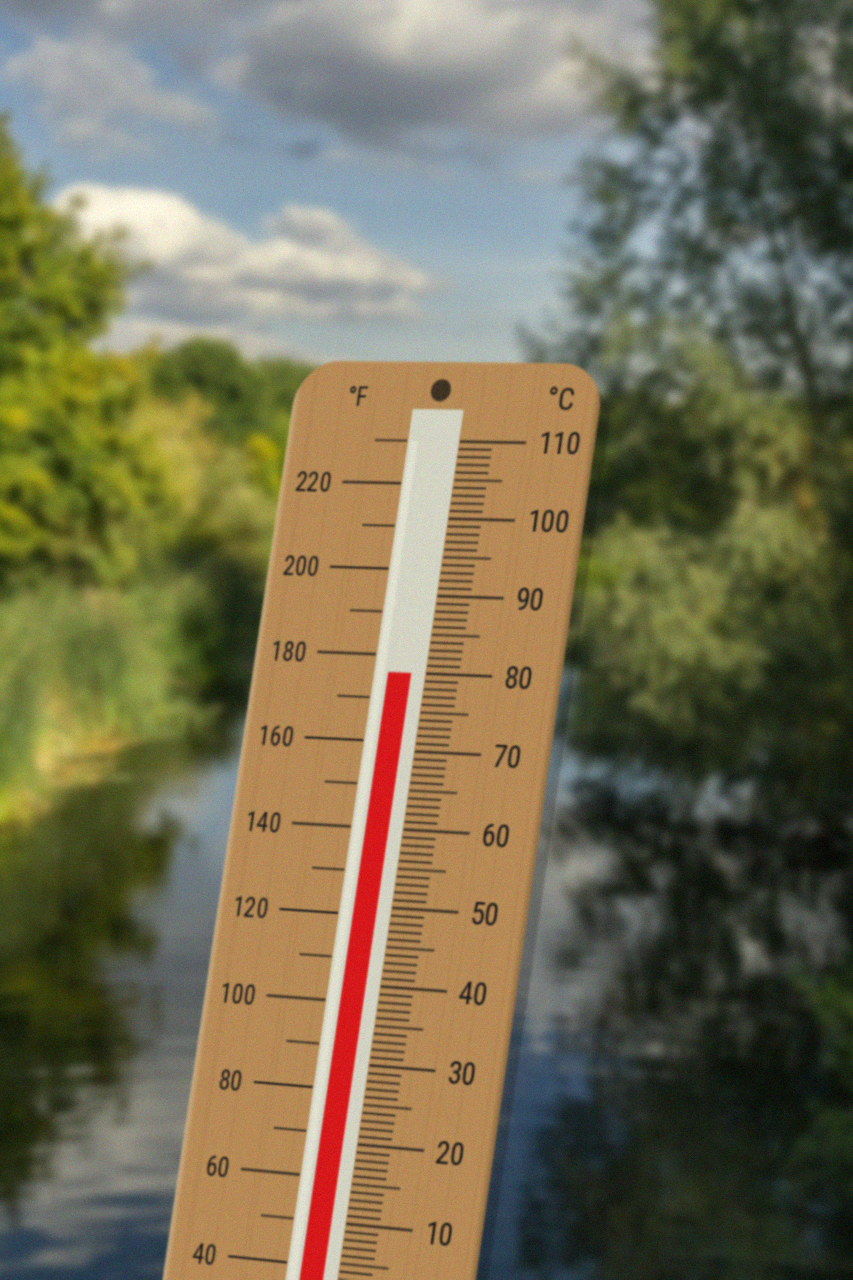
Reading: 80 °C
